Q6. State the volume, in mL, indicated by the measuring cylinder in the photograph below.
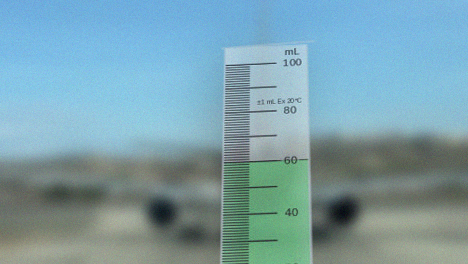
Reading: 60 mL
